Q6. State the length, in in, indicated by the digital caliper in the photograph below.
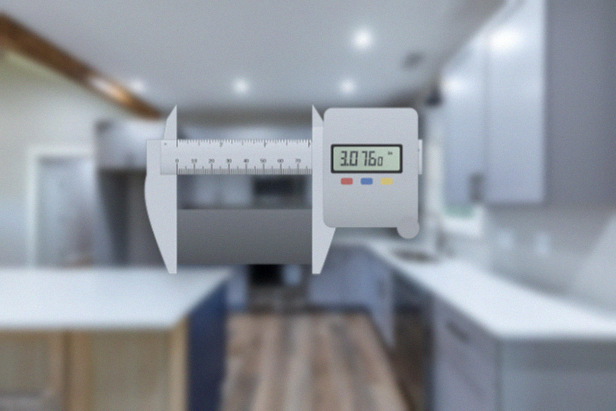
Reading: 3.0760 in
